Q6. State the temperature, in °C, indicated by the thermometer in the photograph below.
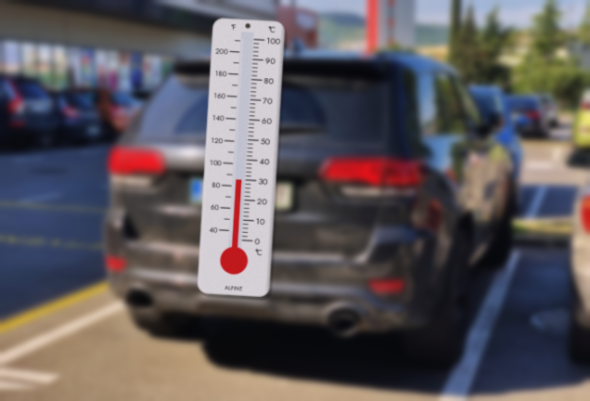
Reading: 30 °C
